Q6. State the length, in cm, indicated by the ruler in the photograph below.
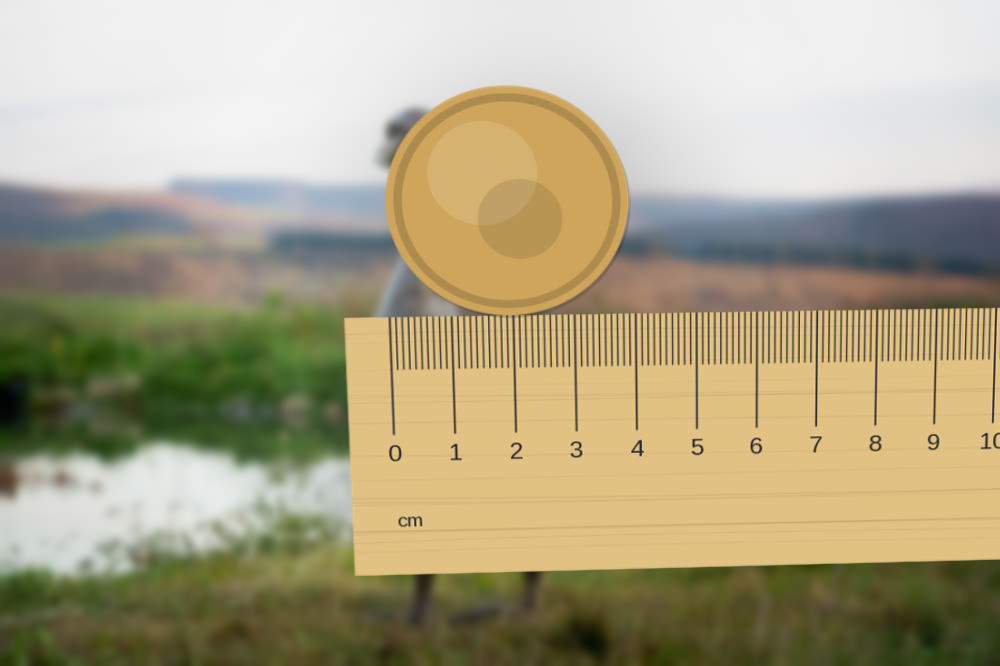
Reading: 3.9 cm
